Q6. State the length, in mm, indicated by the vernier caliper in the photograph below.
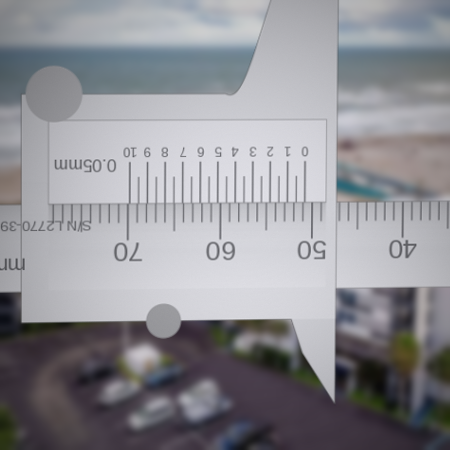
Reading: 50.8 mm
